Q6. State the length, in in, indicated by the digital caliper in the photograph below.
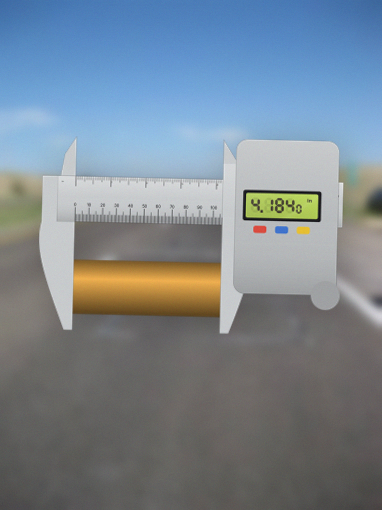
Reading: 4.1840 in
